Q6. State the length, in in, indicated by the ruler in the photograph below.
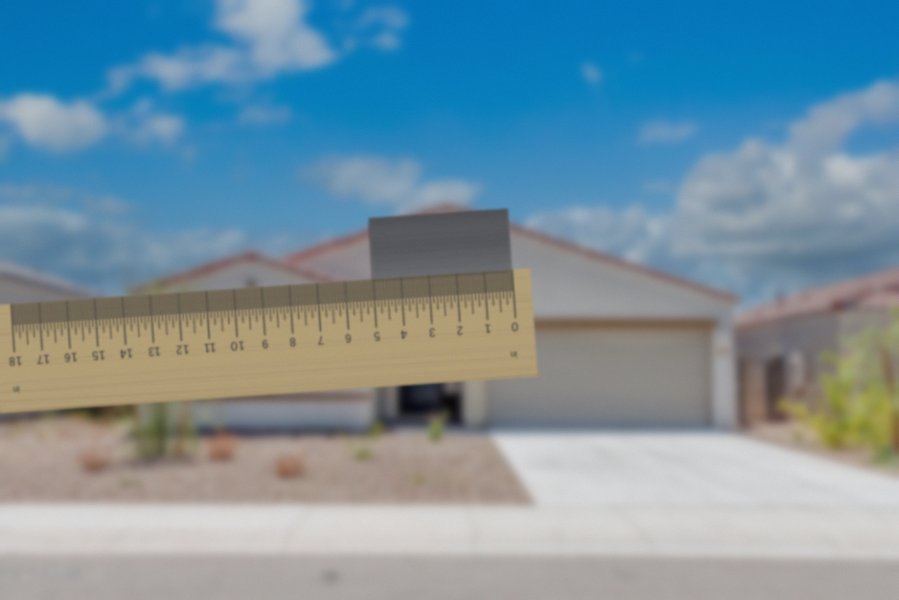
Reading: 5 in
